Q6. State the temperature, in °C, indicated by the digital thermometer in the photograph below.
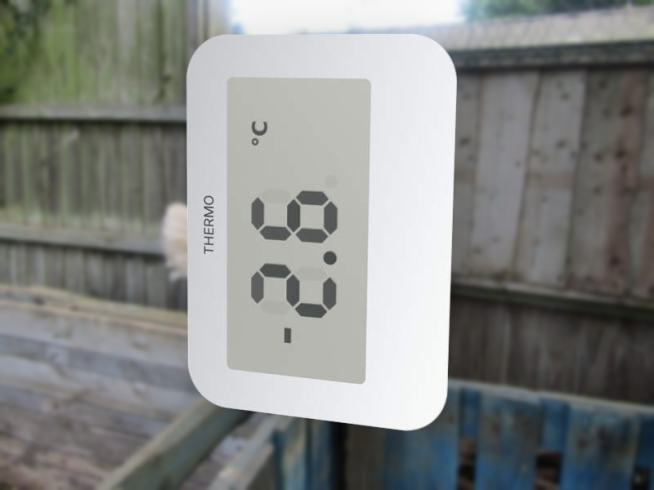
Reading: -2.6 °C
